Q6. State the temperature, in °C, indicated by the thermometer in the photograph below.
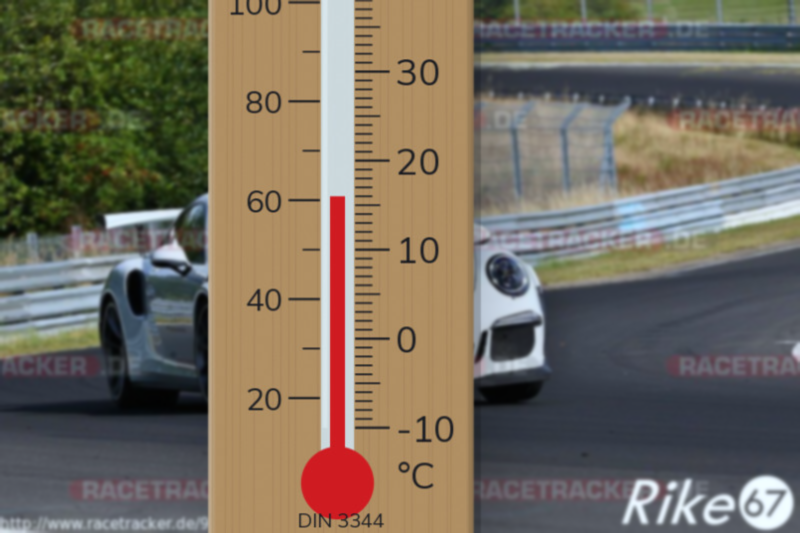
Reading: 16 °C
